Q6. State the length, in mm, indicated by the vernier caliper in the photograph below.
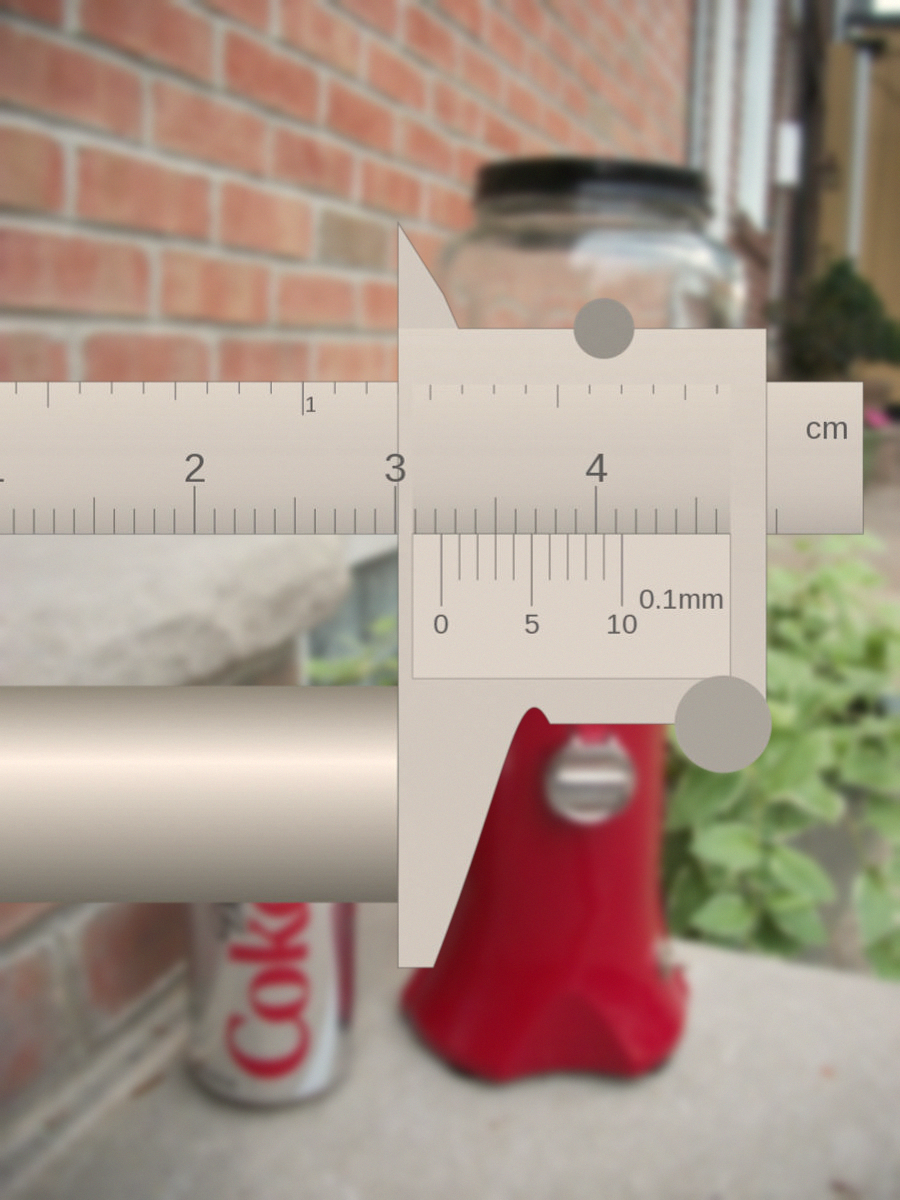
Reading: 32.3 mm
